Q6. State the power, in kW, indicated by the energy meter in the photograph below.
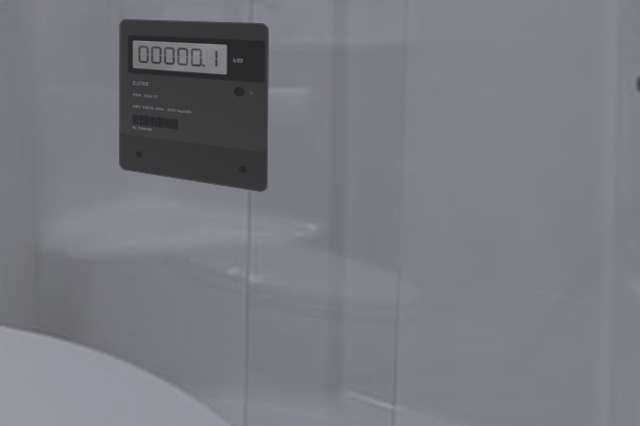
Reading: 0.1 kW
